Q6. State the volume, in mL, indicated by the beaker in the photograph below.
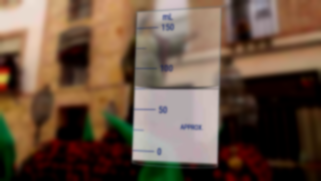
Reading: 75 mL
